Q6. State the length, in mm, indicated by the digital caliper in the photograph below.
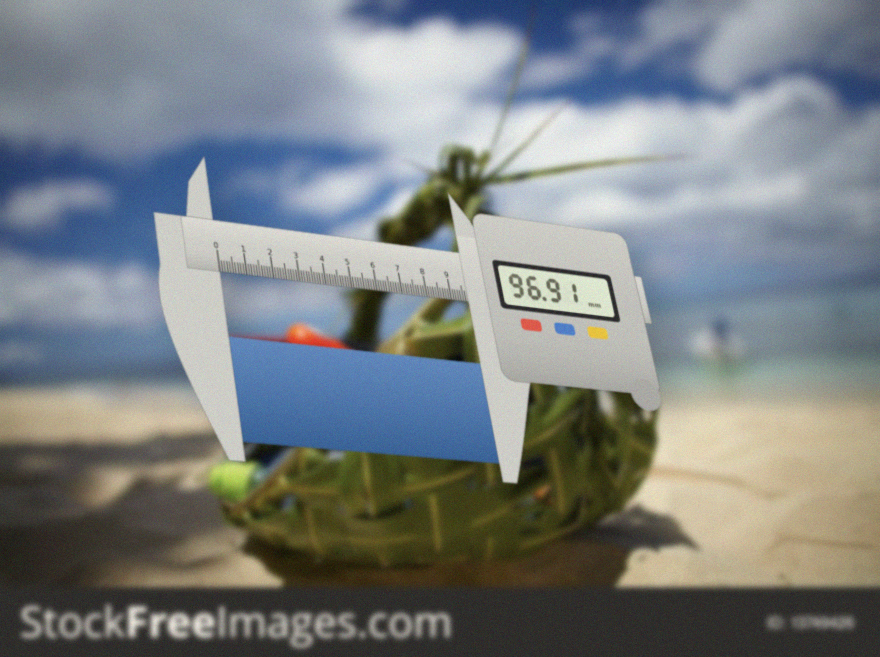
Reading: 96.91 mm
